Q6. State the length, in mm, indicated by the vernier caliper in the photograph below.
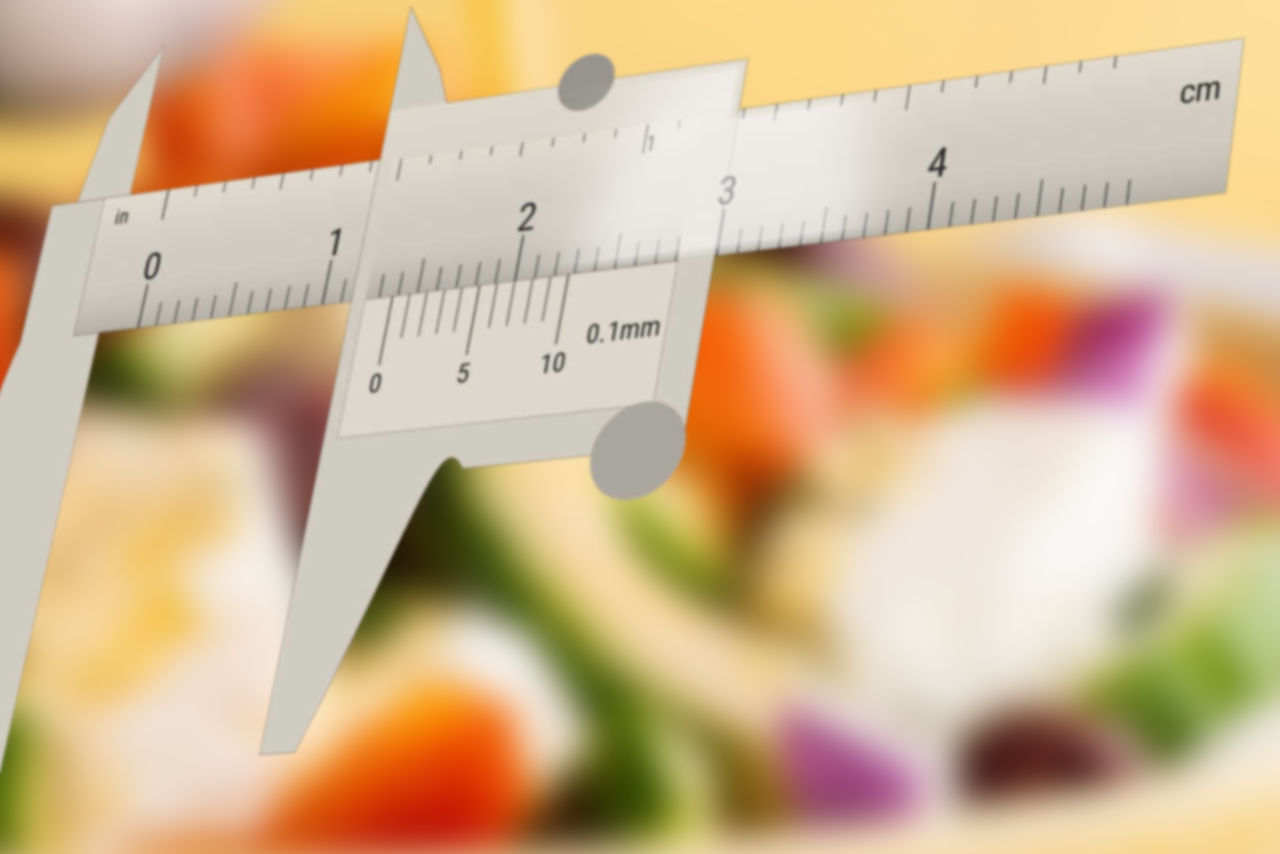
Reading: 13.7 mm
